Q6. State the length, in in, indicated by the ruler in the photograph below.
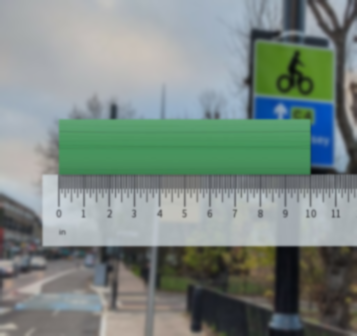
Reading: 10 in
